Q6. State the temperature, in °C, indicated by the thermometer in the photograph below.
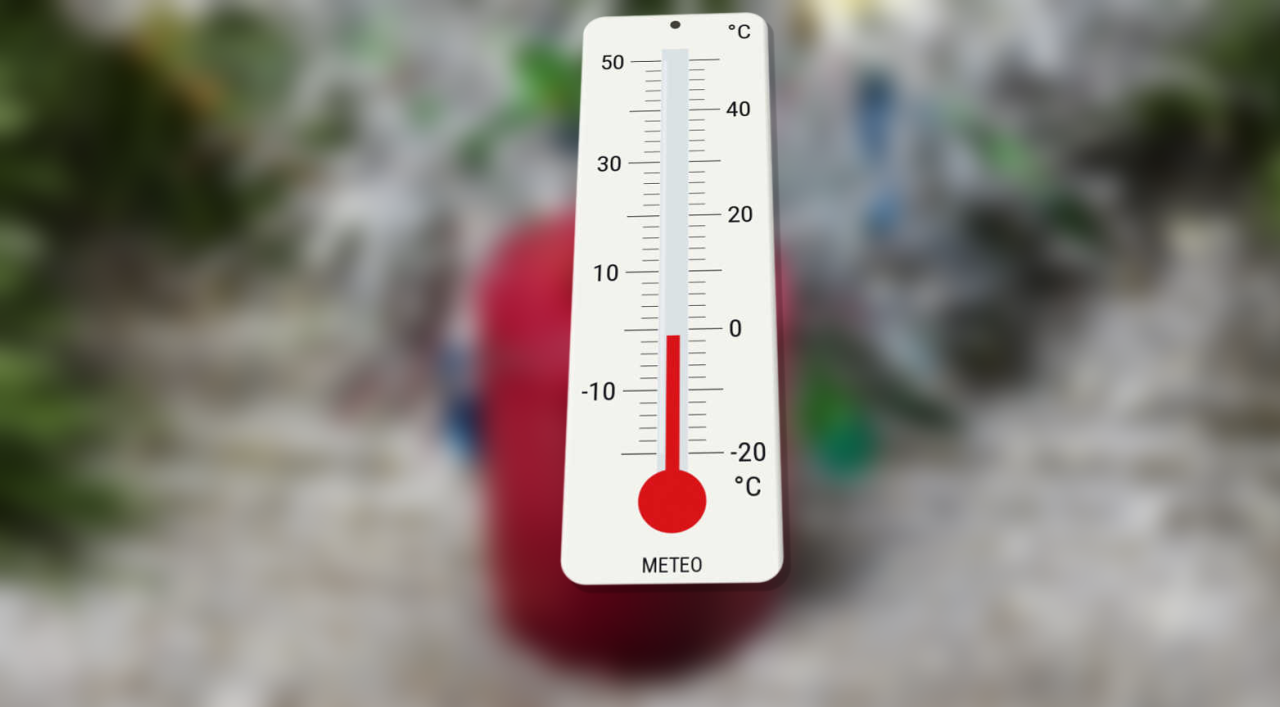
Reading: -1 °C
